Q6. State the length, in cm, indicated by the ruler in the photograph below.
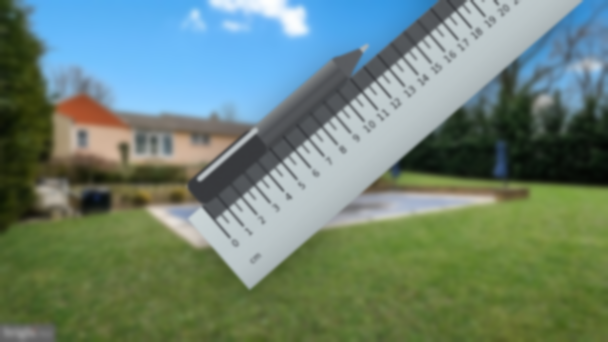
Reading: 13 cm
